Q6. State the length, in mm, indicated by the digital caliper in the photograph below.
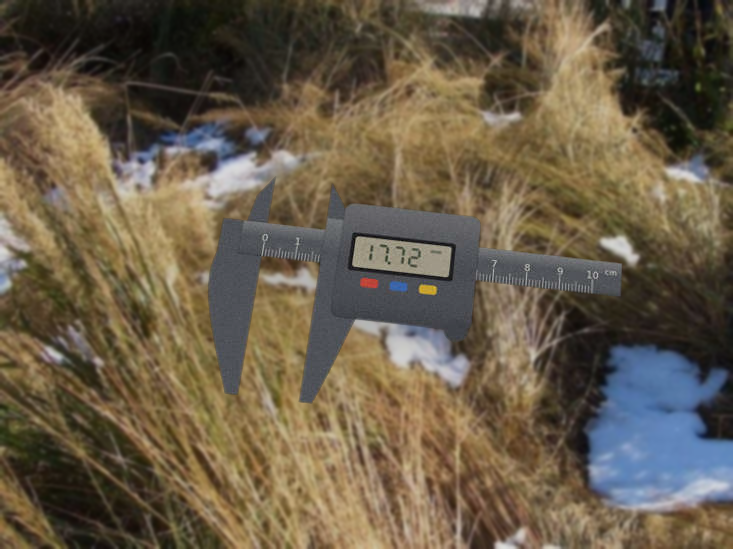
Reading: 17.72 mm
